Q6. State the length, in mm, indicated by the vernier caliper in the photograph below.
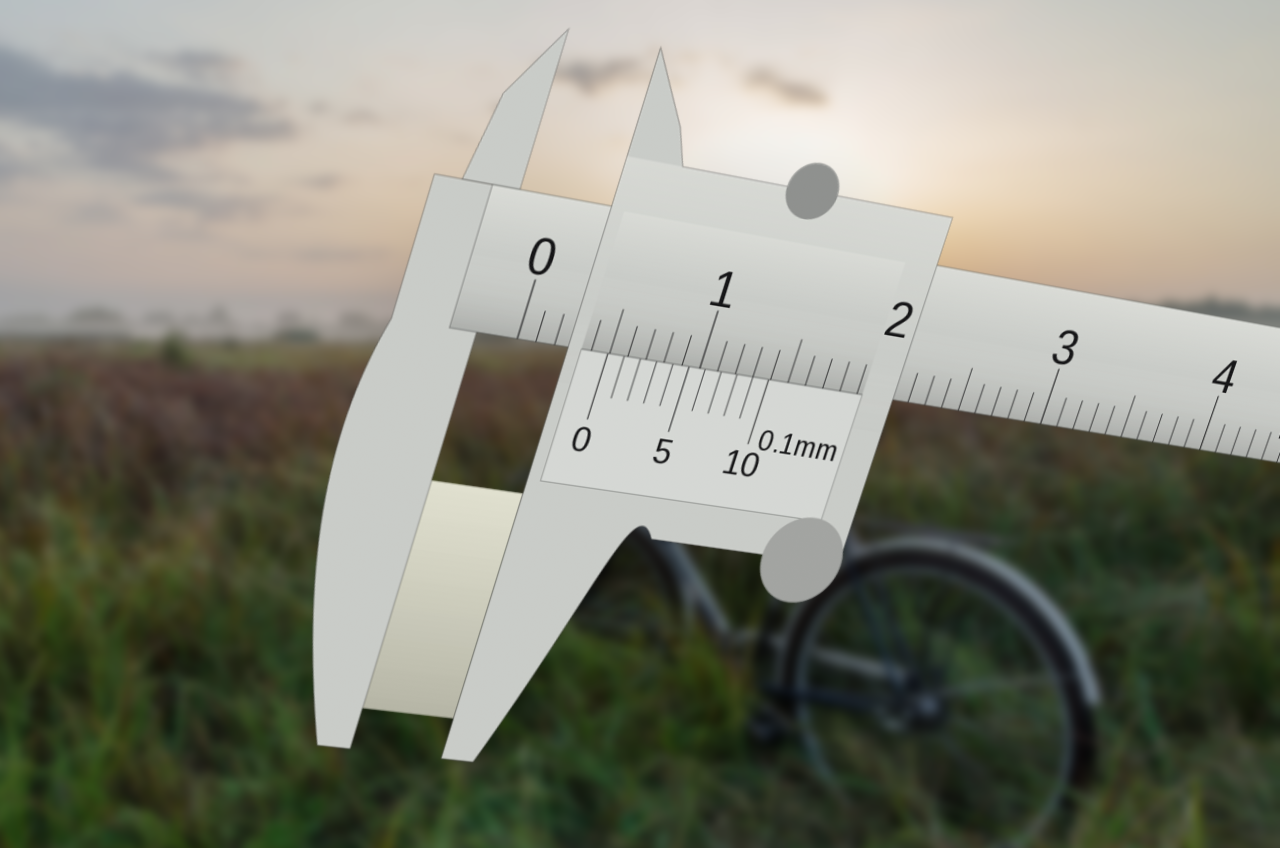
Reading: 4.9 mm
